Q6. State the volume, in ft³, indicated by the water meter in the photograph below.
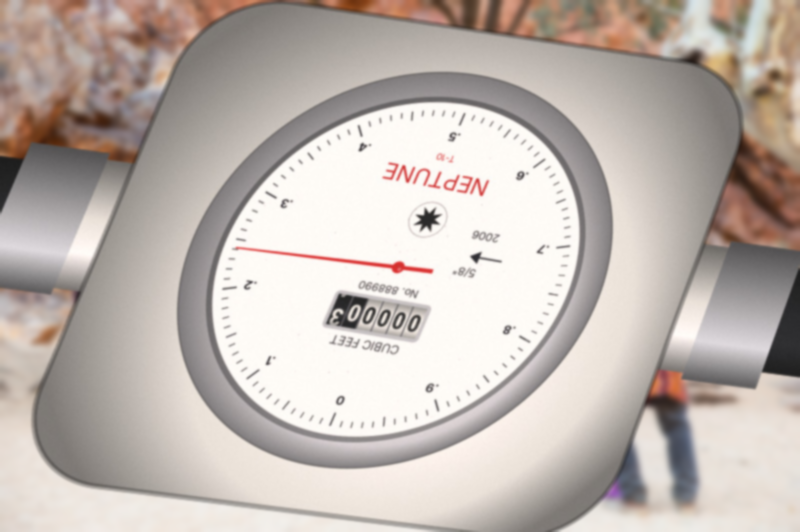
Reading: 3.24 ft³
